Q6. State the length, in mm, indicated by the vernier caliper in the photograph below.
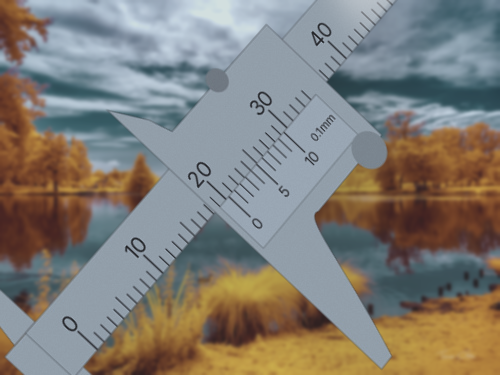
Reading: 20.4 mm
